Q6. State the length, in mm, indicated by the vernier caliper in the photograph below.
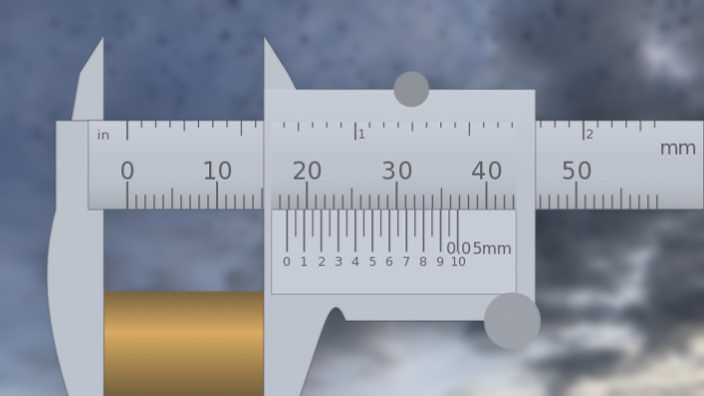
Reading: 17.8 mm
